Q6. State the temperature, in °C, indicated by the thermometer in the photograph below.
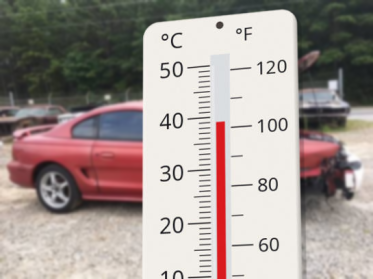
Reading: 39 °C
